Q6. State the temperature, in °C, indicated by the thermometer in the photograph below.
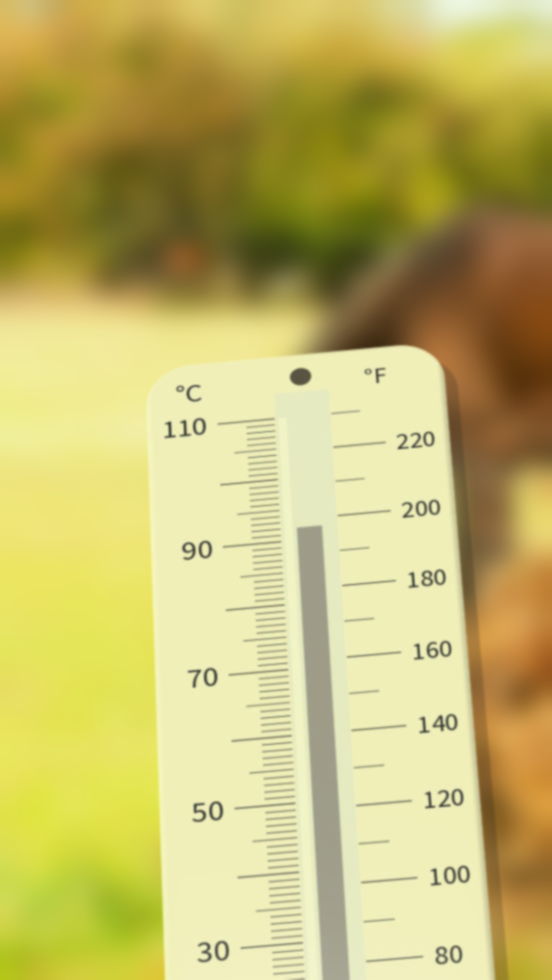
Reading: 92 °C
